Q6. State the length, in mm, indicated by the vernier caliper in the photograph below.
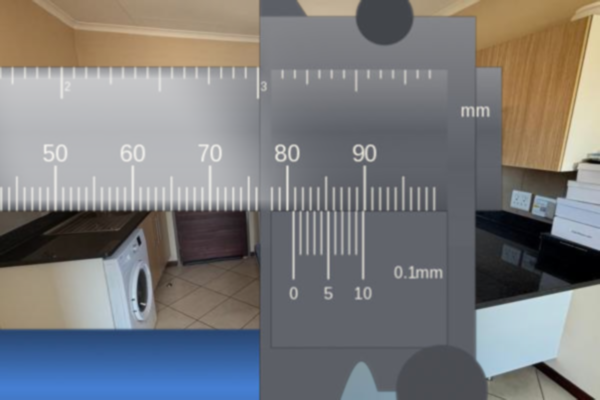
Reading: 80.8 mm
